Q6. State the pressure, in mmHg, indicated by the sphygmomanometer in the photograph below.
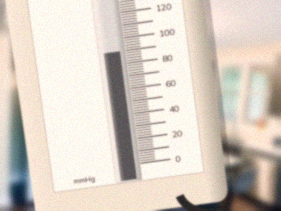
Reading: 90 mmHg
